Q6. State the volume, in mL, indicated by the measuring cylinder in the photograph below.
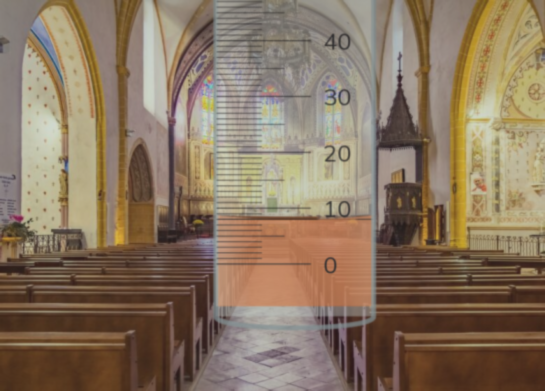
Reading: 8 mL
